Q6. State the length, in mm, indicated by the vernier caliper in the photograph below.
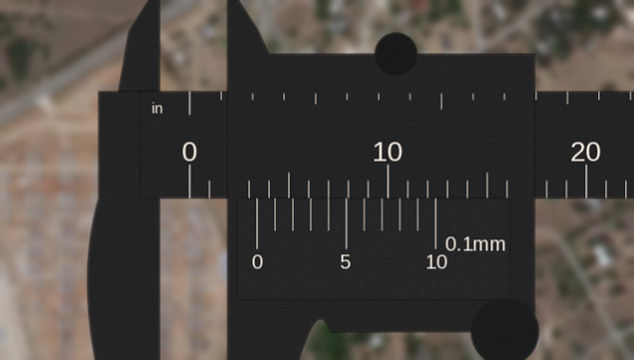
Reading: 3.4 mm
